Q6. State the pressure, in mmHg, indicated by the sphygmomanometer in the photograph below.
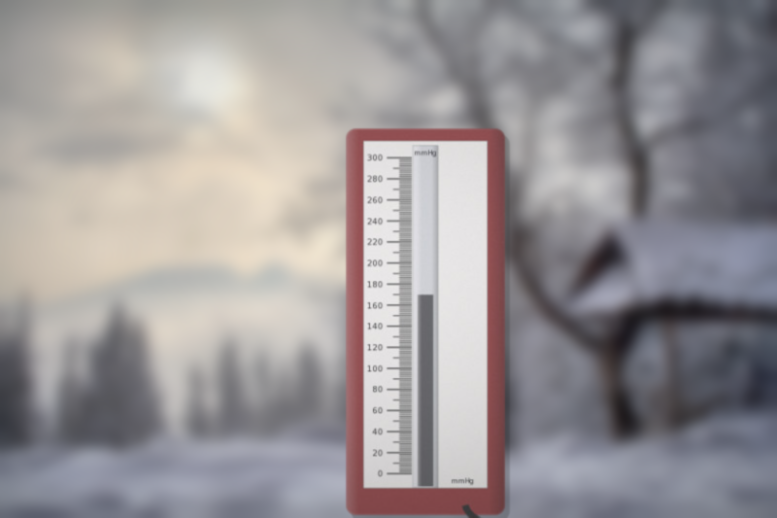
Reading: 170 mmHg
